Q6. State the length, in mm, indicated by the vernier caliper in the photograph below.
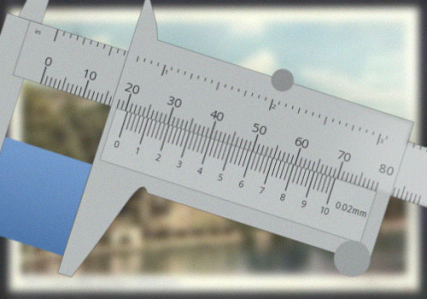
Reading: 20.5 mm
